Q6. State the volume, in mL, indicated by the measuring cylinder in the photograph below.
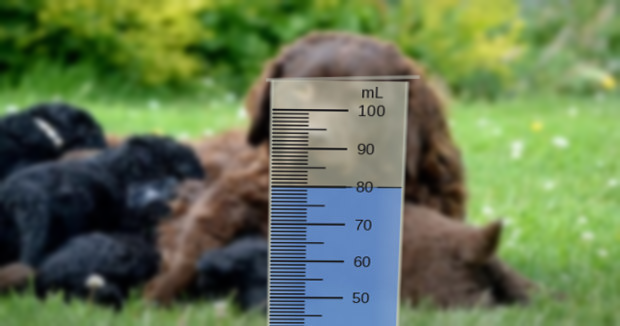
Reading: 80 mL
